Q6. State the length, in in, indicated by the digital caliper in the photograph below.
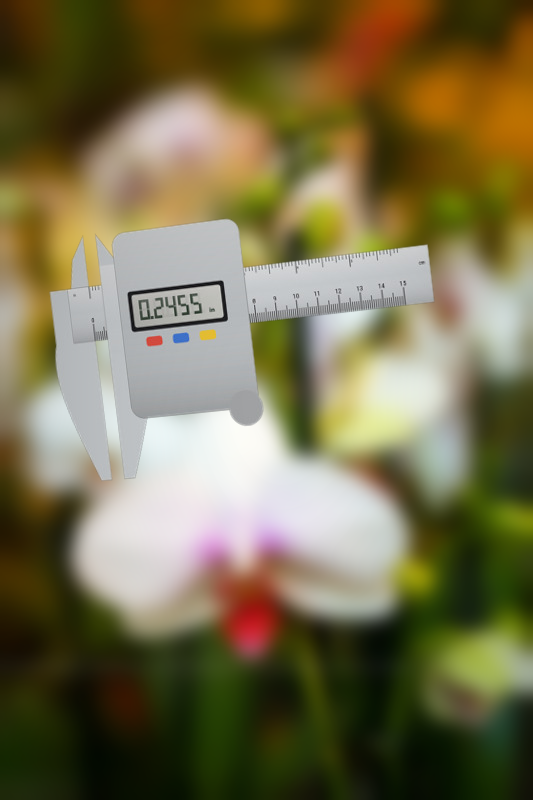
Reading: 0.2455 in
